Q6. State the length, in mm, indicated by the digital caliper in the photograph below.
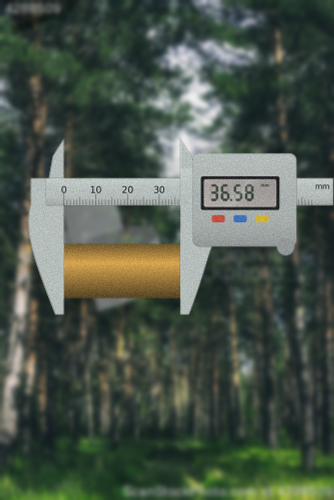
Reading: 36.58 mm
